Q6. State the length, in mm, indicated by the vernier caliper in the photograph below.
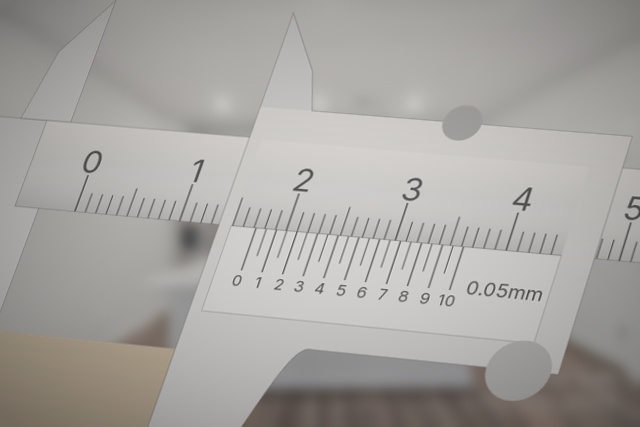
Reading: 17.2 mm
